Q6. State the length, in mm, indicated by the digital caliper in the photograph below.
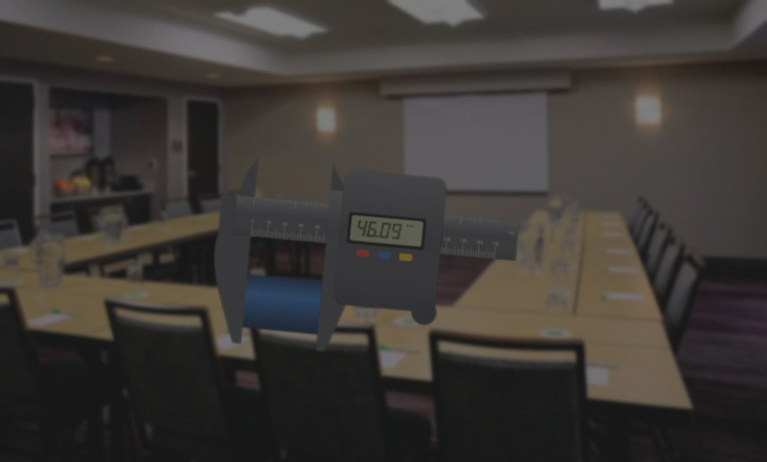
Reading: 46.09 mm
